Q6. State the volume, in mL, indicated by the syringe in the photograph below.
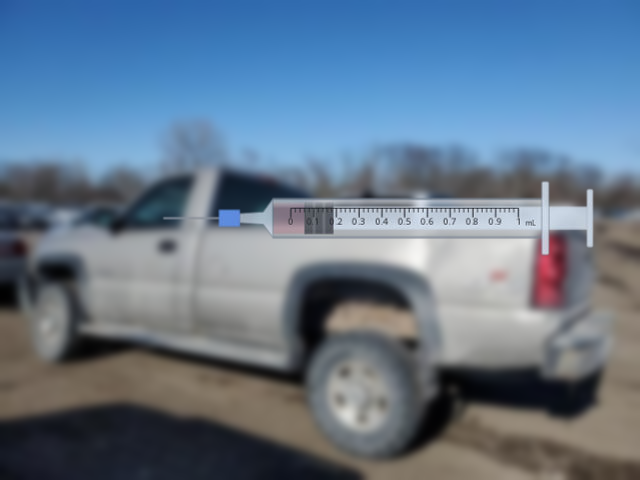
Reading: 0.06 mL
